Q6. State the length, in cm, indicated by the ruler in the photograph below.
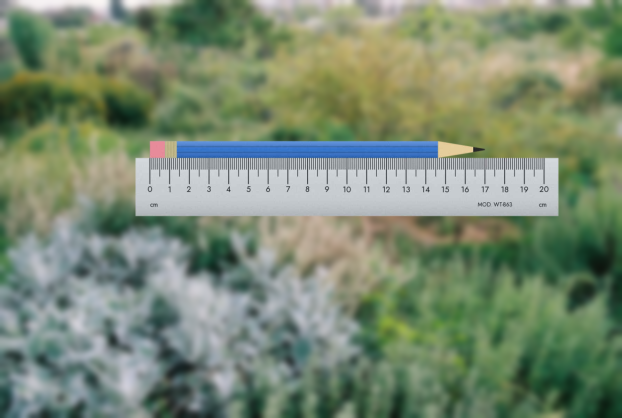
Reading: 17 cm
